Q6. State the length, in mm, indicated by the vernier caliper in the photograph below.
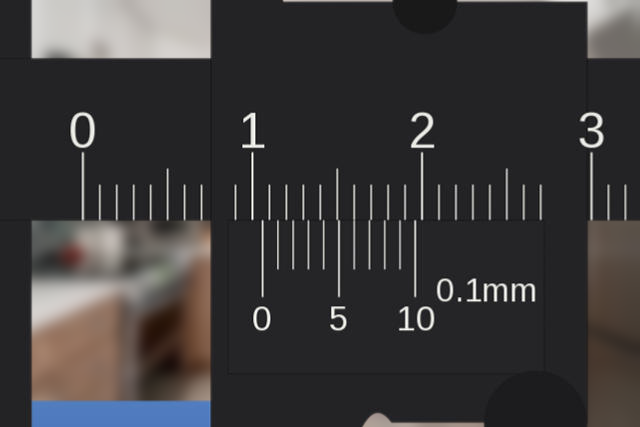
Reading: 10.6 mm
